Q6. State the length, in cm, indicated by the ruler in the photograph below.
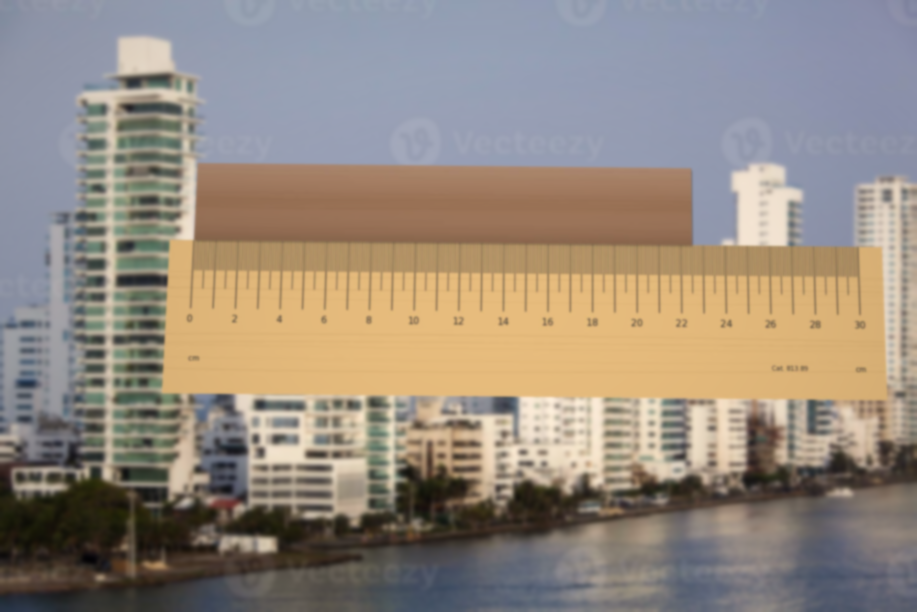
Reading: 22.5 cm
